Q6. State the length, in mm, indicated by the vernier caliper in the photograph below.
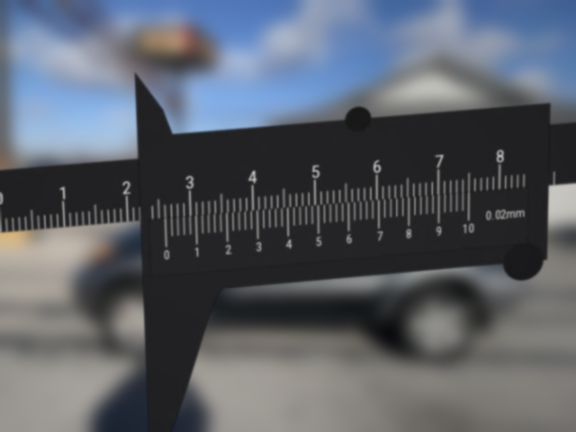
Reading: 26.0 mm
